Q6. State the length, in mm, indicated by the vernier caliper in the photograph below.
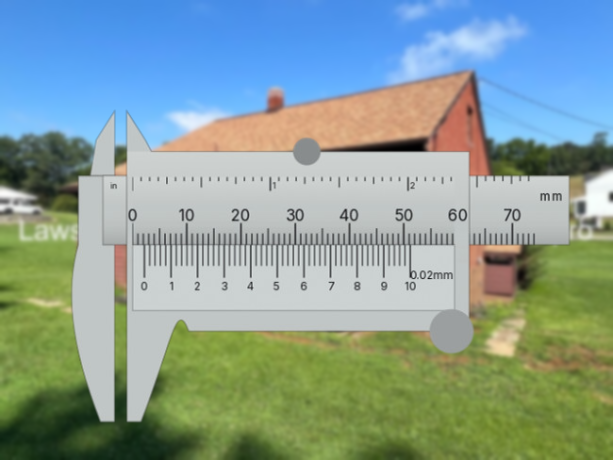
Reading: 2.2 mm
